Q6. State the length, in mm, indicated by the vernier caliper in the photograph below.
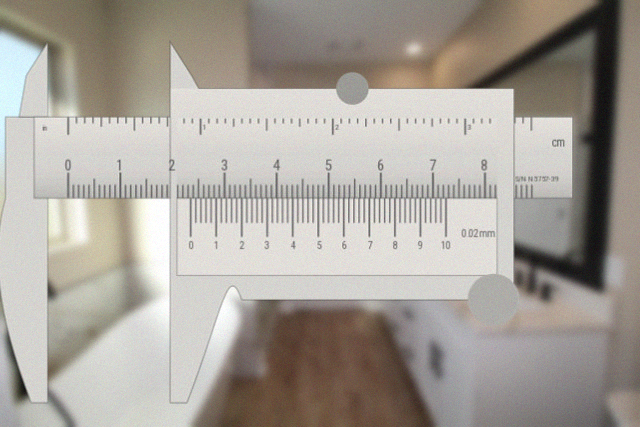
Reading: 23.5 mm
